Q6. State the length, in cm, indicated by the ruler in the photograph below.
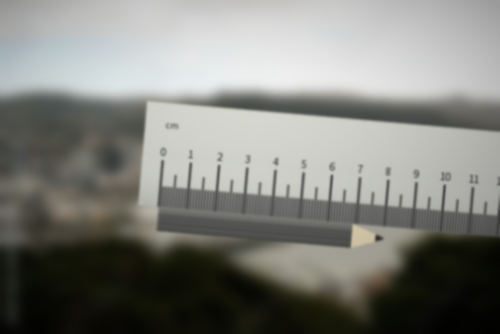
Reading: 8 cm
